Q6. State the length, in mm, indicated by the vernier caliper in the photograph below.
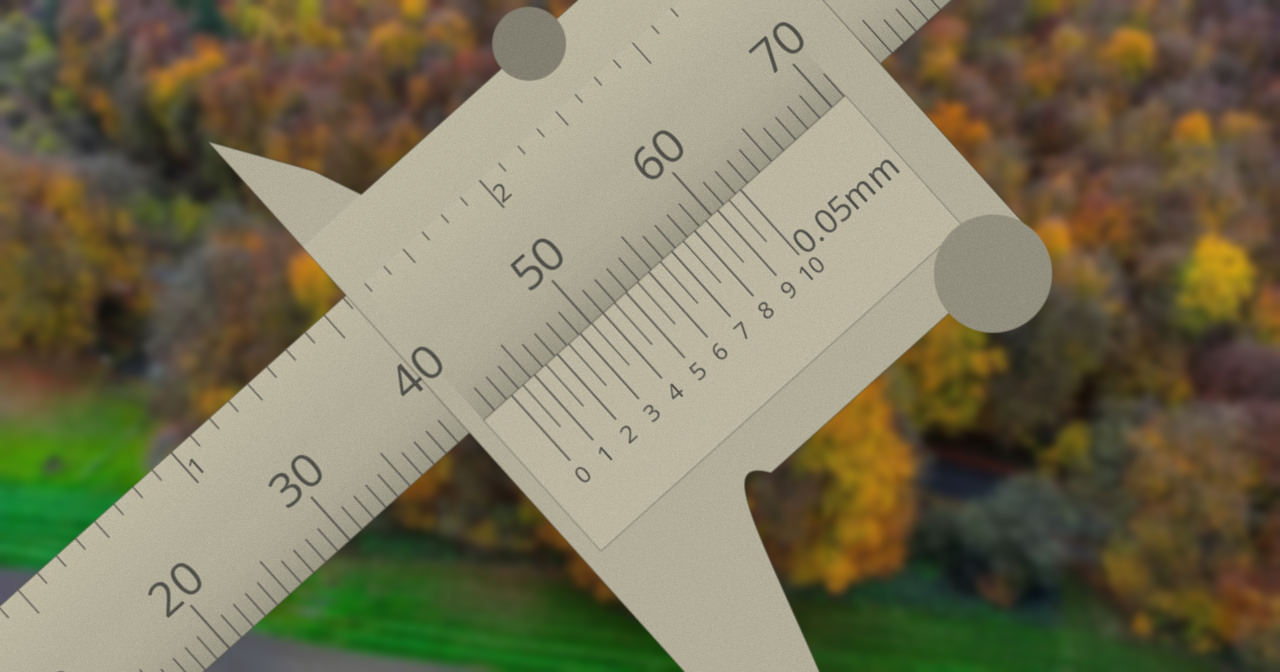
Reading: 43.4 mm
